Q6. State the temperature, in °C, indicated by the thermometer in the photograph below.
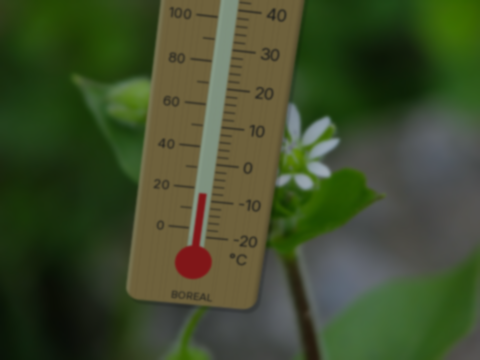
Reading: -8 °C
